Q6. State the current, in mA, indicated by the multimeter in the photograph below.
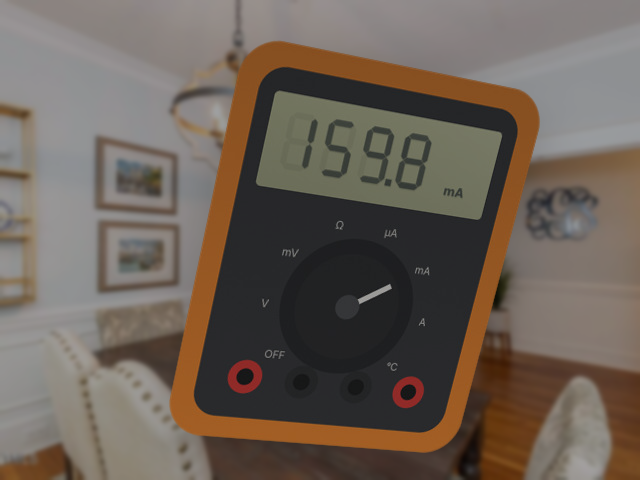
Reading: 159.8 mA
